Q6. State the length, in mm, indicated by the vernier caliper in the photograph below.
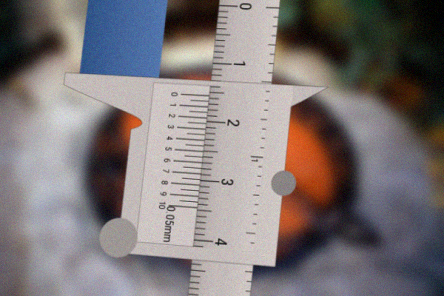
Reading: 15.6 mm
